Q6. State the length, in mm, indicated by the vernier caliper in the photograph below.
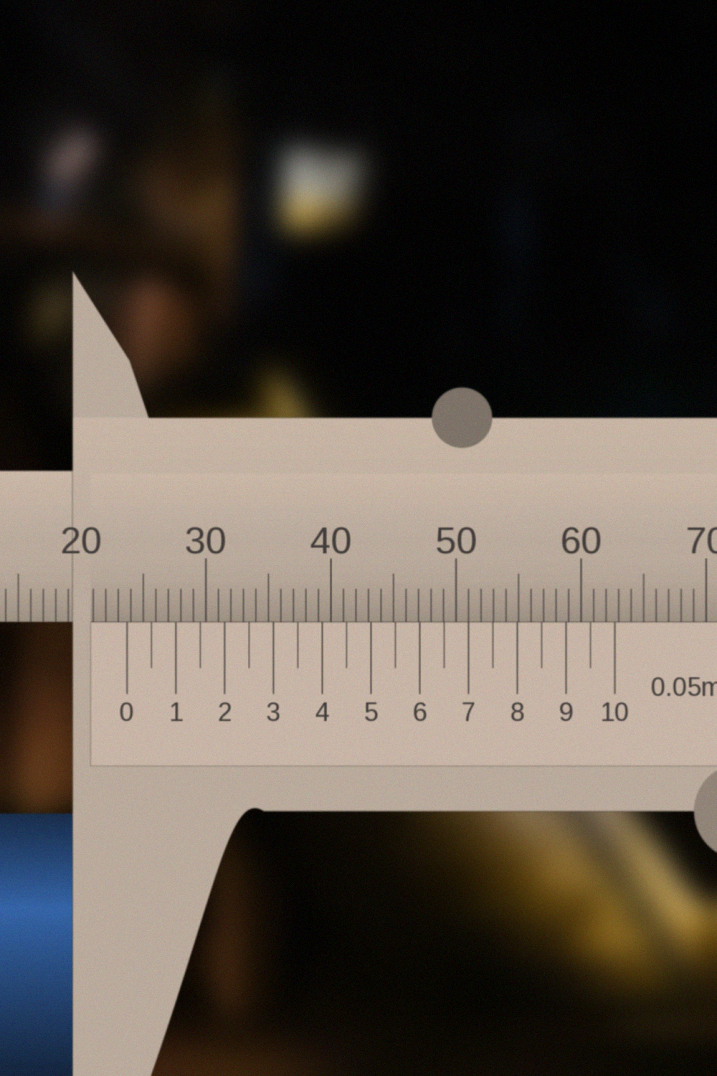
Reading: 23.7 mm
